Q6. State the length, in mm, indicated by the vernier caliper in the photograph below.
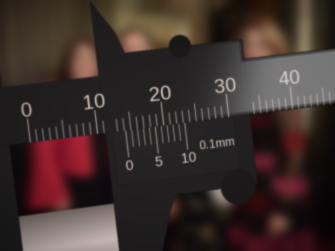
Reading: 14.2 mm
